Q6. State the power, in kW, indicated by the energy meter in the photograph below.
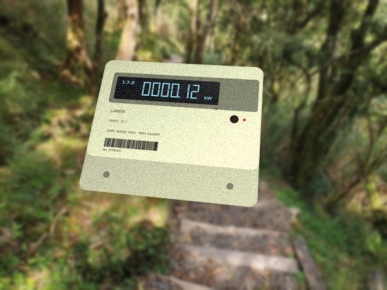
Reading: 0.12 kW
